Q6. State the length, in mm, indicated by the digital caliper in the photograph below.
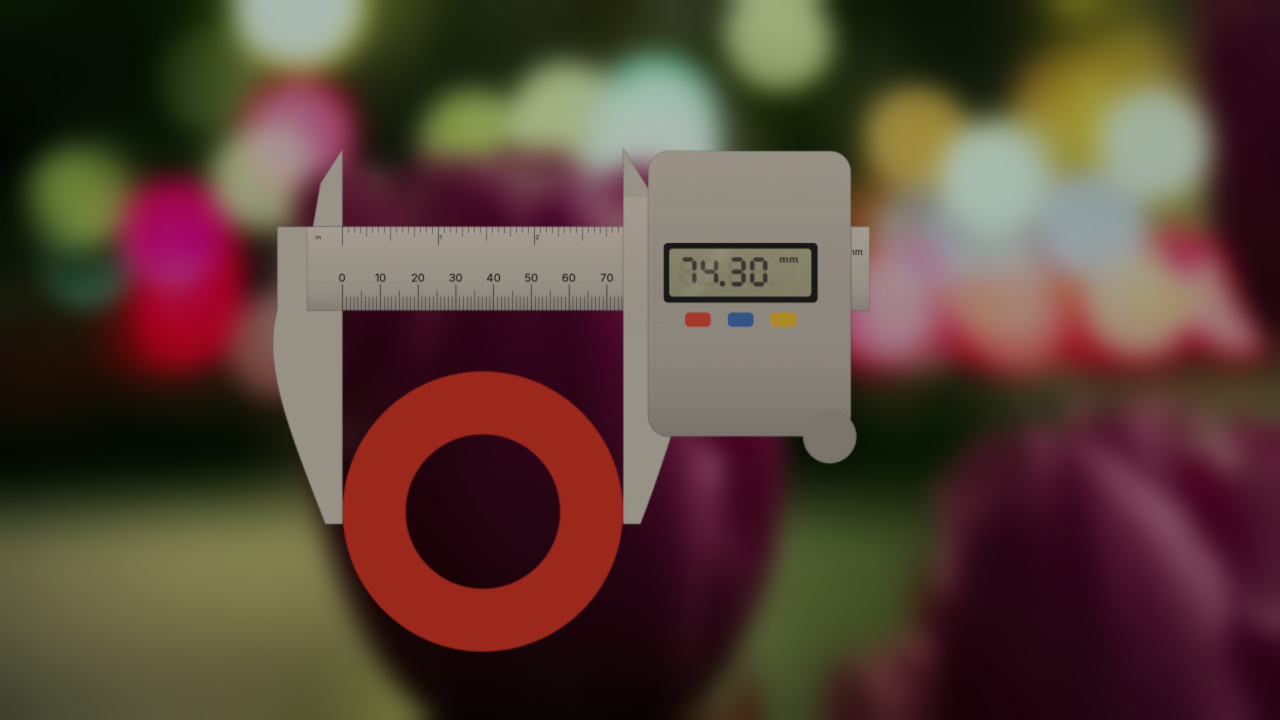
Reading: 74.30 mm
